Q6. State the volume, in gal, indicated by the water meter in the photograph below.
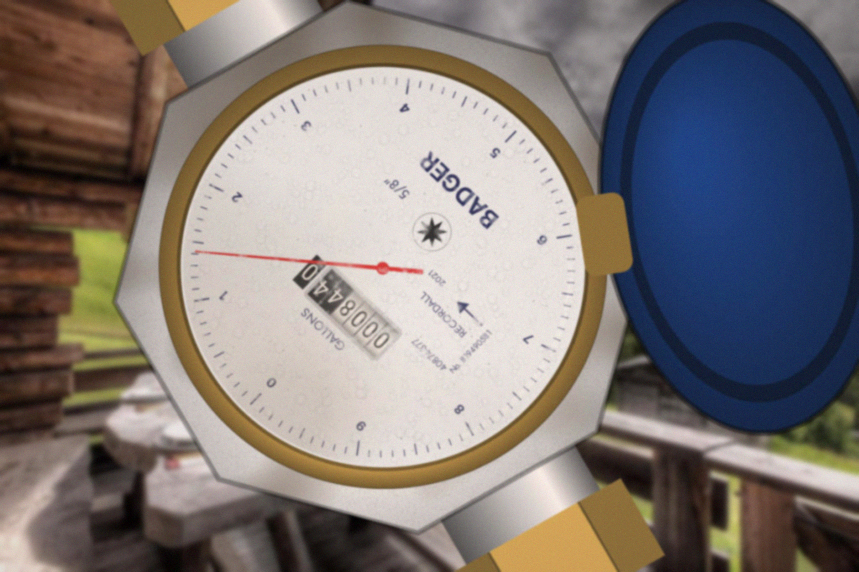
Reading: 8441.4 gal
